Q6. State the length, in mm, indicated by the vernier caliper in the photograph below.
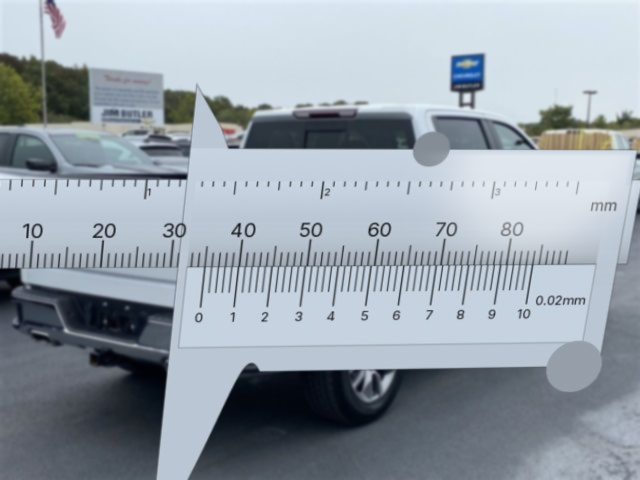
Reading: 35.0 mm
